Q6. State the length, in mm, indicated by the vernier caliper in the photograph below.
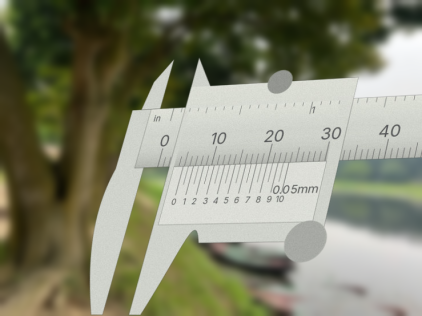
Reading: 4.8 mm
